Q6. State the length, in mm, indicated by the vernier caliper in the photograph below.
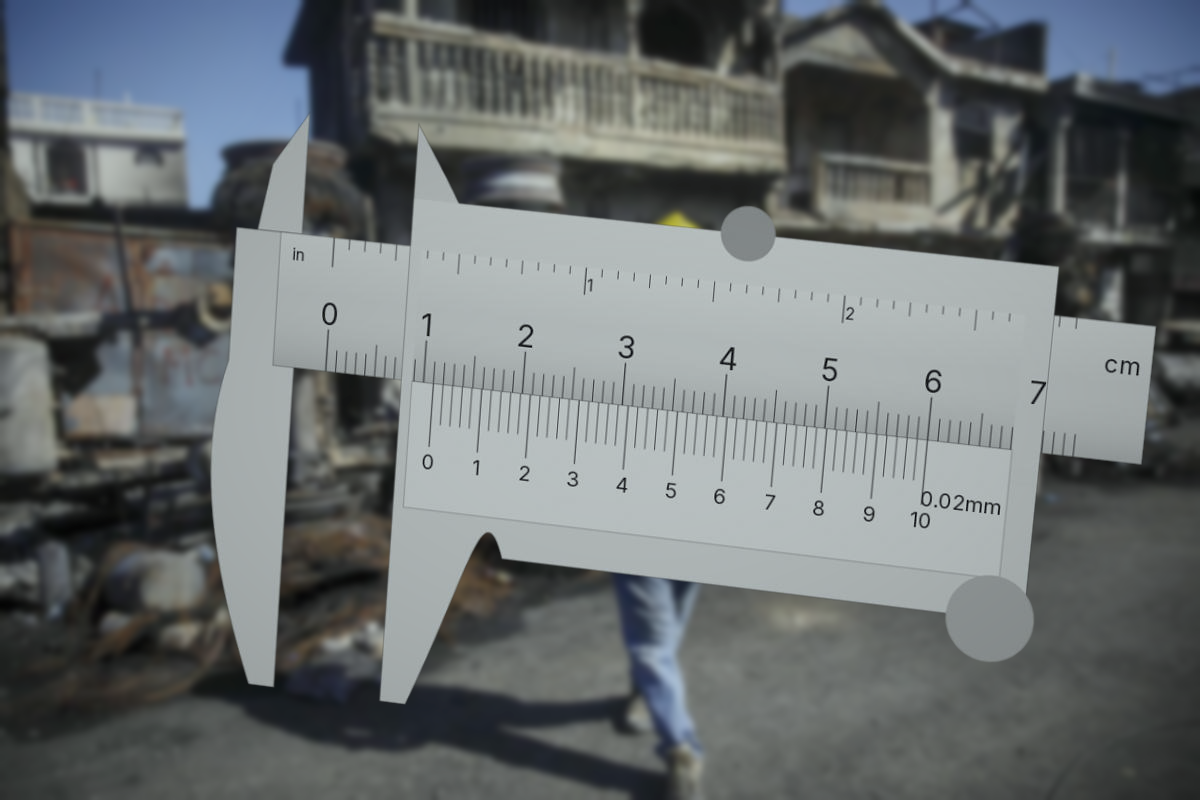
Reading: 11.0 mm
